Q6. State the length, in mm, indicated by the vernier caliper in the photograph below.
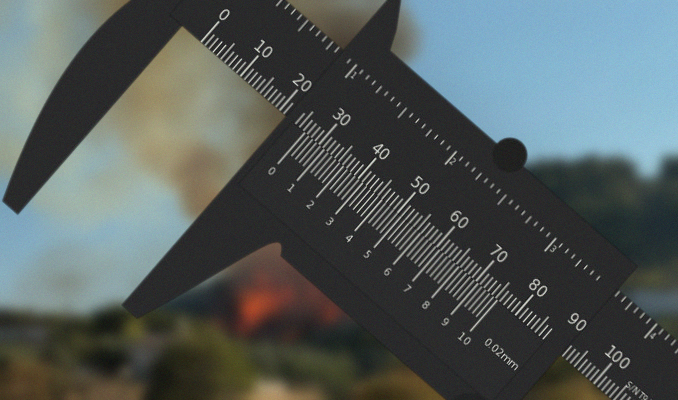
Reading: 26.5 mm
